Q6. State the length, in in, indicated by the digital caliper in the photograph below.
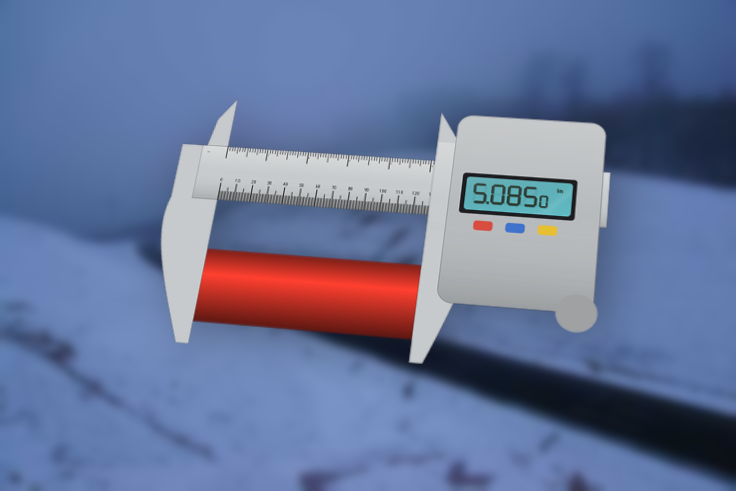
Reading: 5.0850 in
